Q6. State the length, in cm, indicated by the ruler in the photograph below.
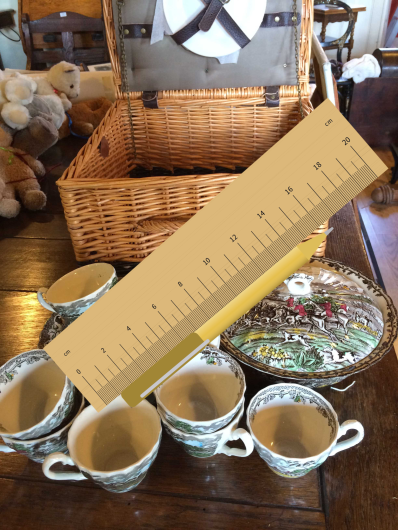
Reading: 15.5 cm
